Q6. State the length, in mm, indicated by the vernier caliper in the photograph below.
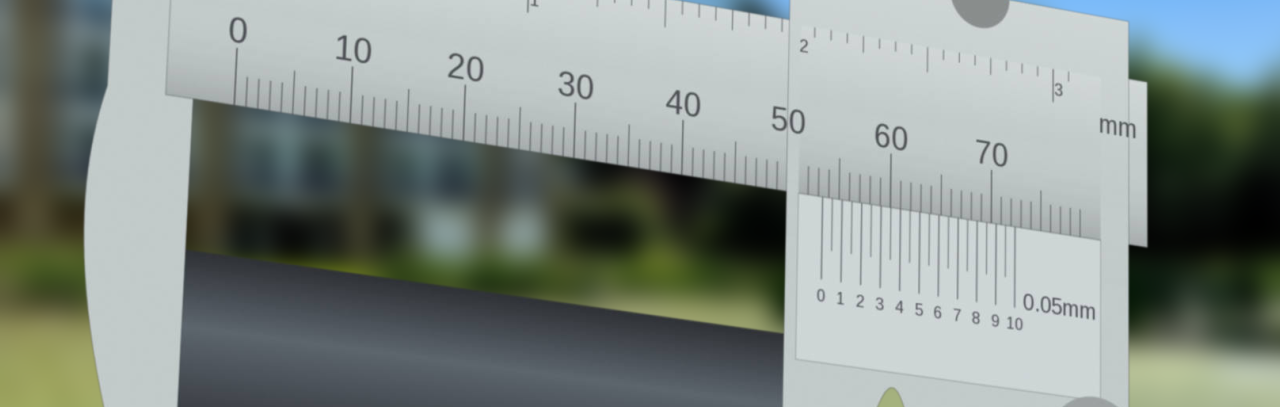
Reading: 53.4 mm
